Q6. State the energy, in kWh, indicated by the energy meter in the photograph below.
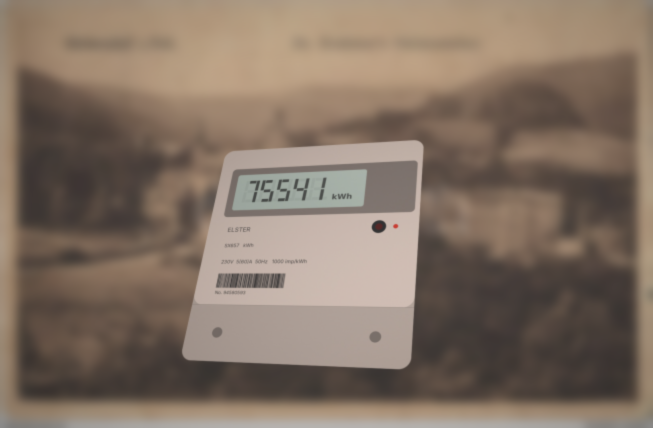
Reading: 75541 kWh
